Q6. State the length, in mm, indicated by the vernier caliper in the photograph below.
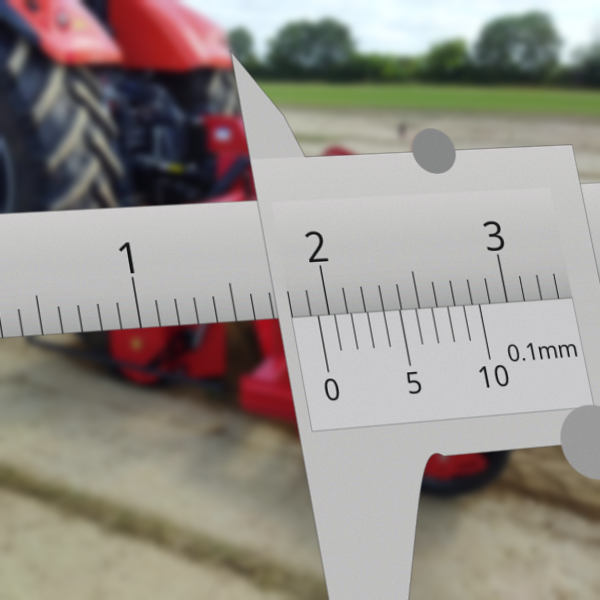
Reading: 19.4 mm
